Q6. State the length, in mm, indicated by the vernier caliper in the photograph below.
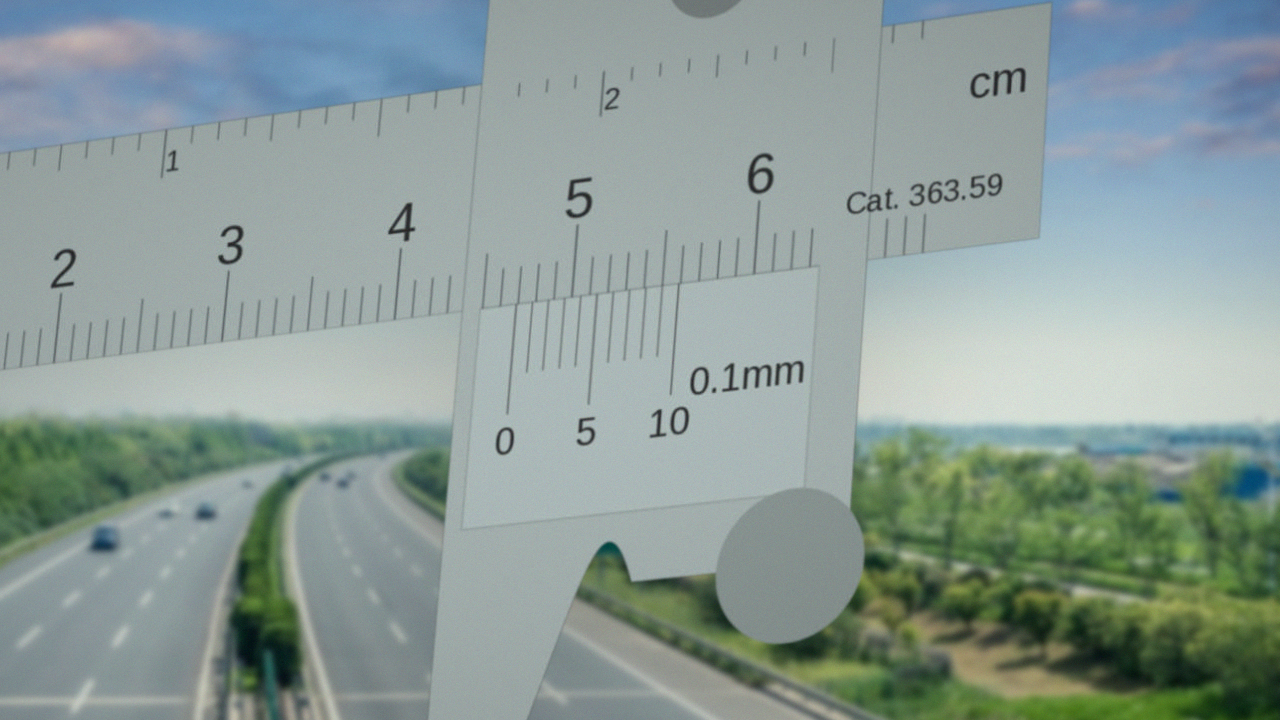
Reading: 46.9 mm
